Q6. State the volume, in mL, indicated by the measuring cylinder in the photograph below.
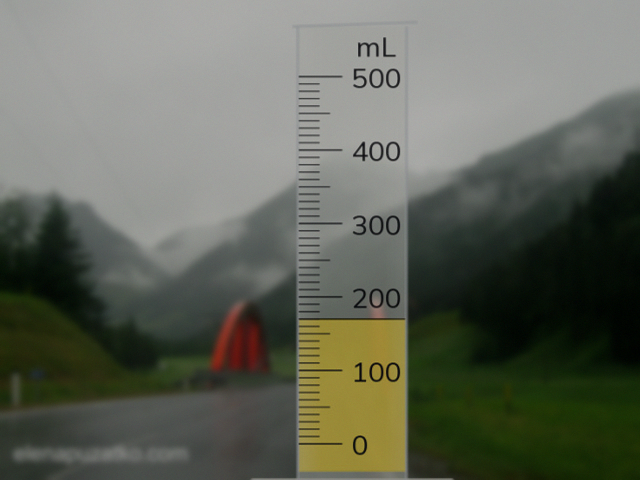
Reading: 170 mL
